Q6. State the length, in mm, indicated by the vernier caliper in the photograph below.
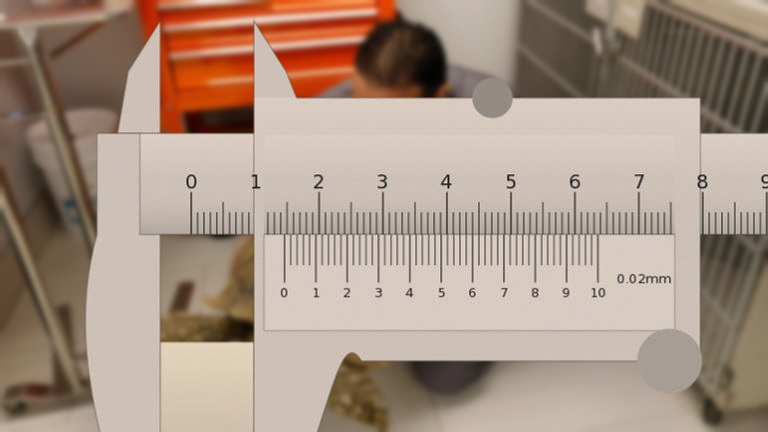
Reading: 14.6 mm
